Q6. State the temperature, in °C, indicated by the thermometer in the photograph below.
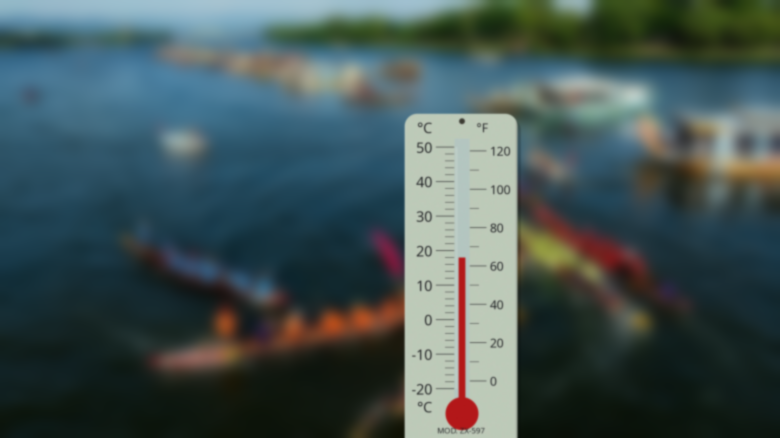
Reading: 18 °C
